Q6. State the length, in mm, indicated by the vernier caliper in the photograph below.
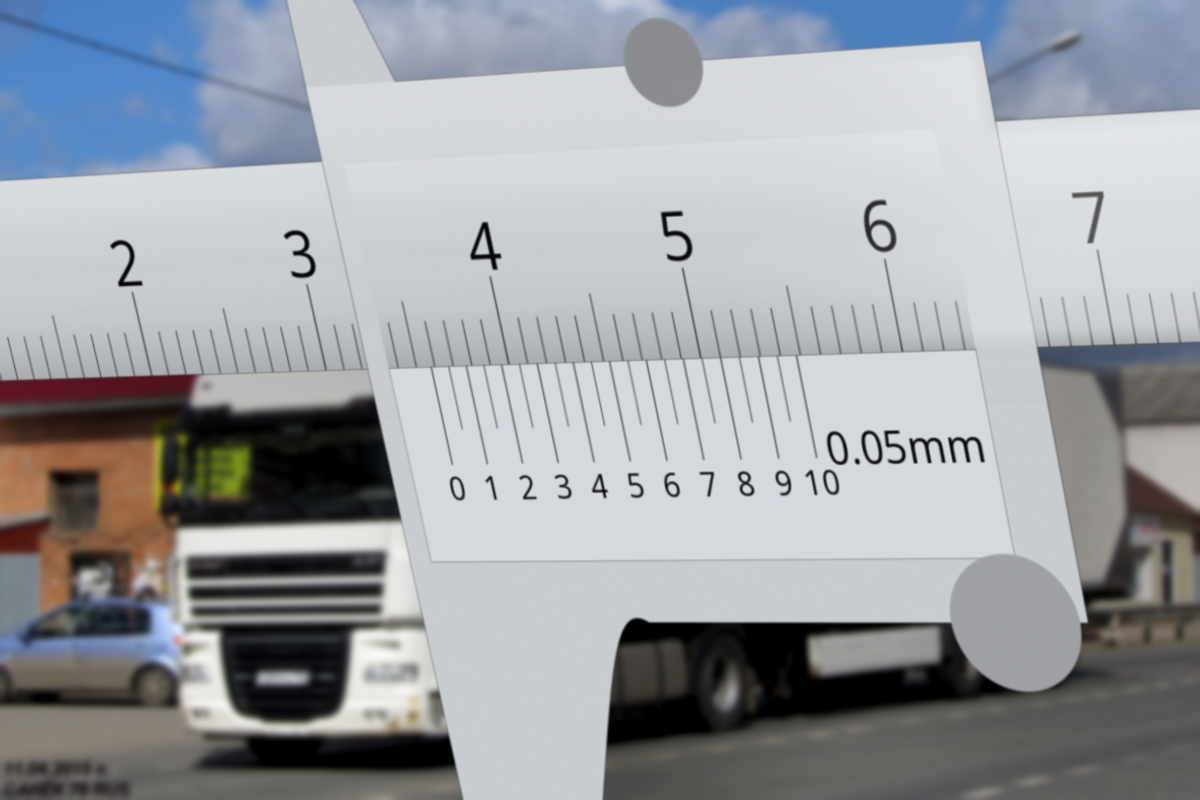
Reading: 35.8 mm
